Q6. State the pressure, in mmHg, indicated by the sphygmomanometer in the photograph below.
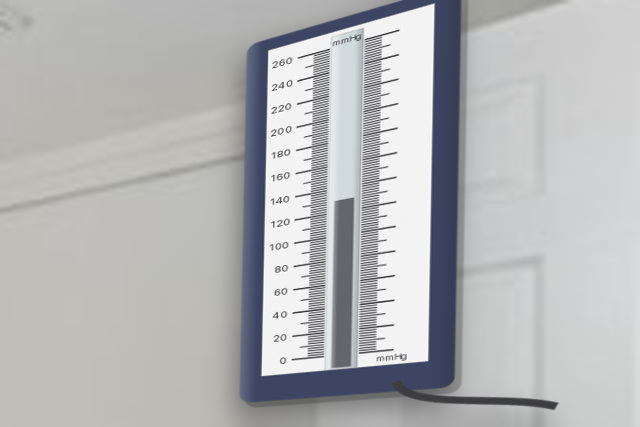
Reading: 130 mmHg
